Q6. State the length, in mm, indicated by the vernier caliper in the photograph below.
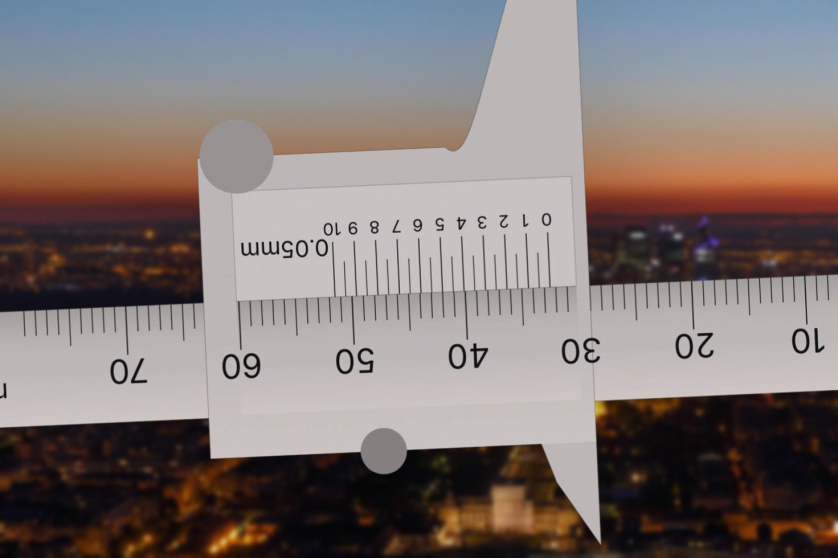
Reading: 32.5 mm
